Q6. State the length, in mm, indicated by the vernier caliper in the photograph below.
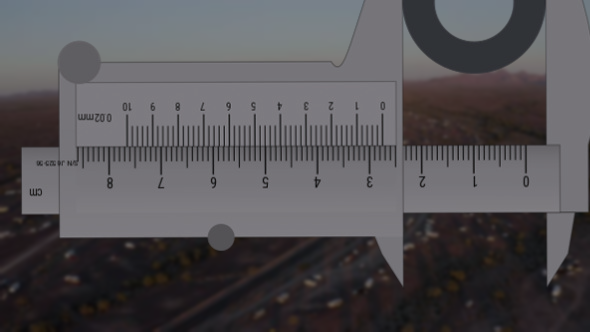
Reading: 27.5 mm
